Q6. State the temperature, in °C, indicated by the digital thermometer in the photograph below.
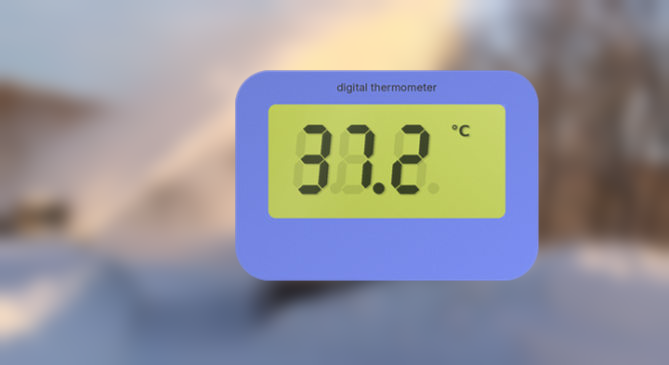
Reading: 37.2 °C
